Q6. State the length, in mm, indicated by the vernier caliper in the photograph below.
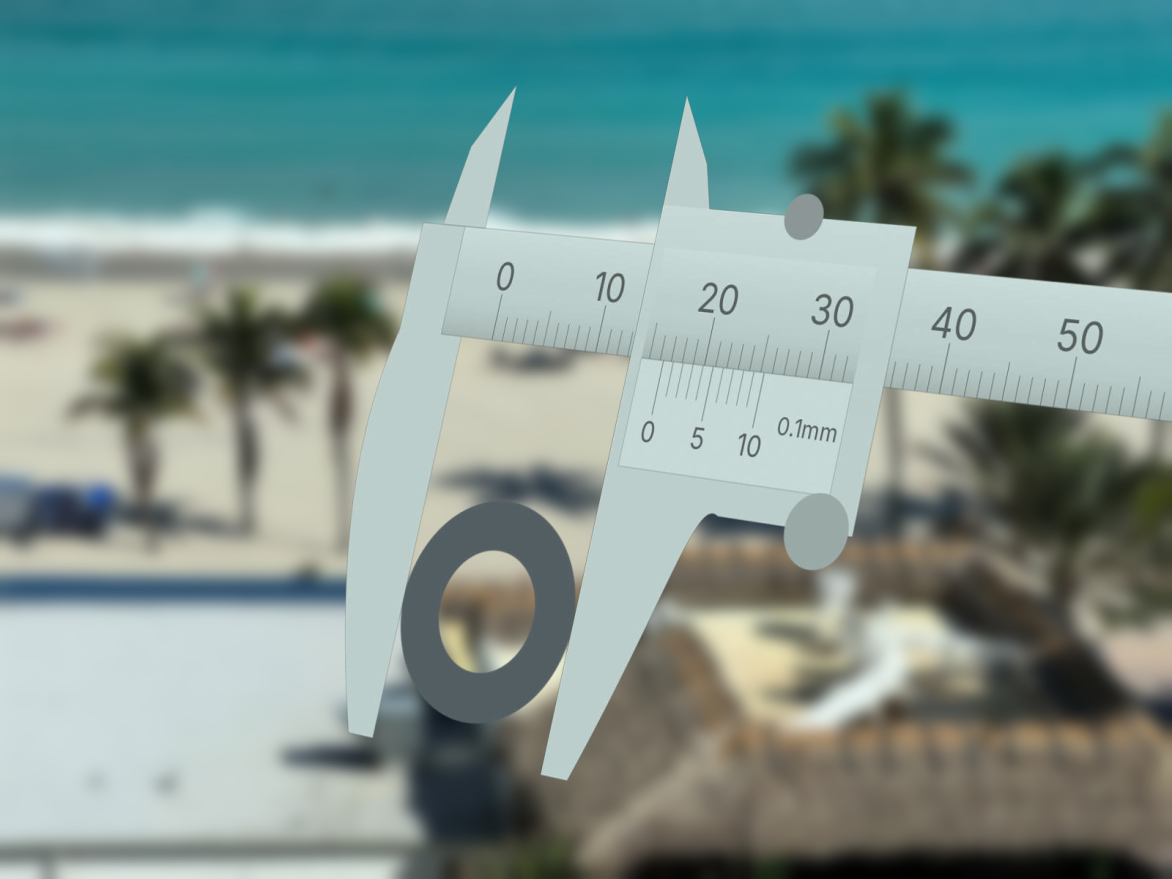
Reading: 16.3 mm
